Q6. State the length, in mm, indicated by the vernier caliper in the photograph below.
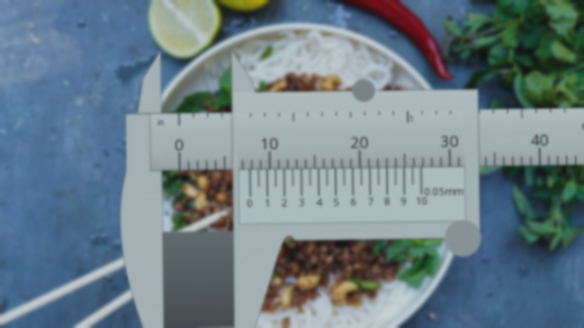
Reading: 7.8 mm
